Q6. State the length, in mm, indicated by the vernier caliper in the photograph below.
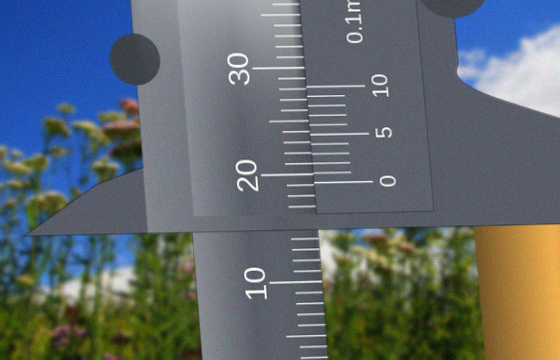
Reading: 19.2 mm
